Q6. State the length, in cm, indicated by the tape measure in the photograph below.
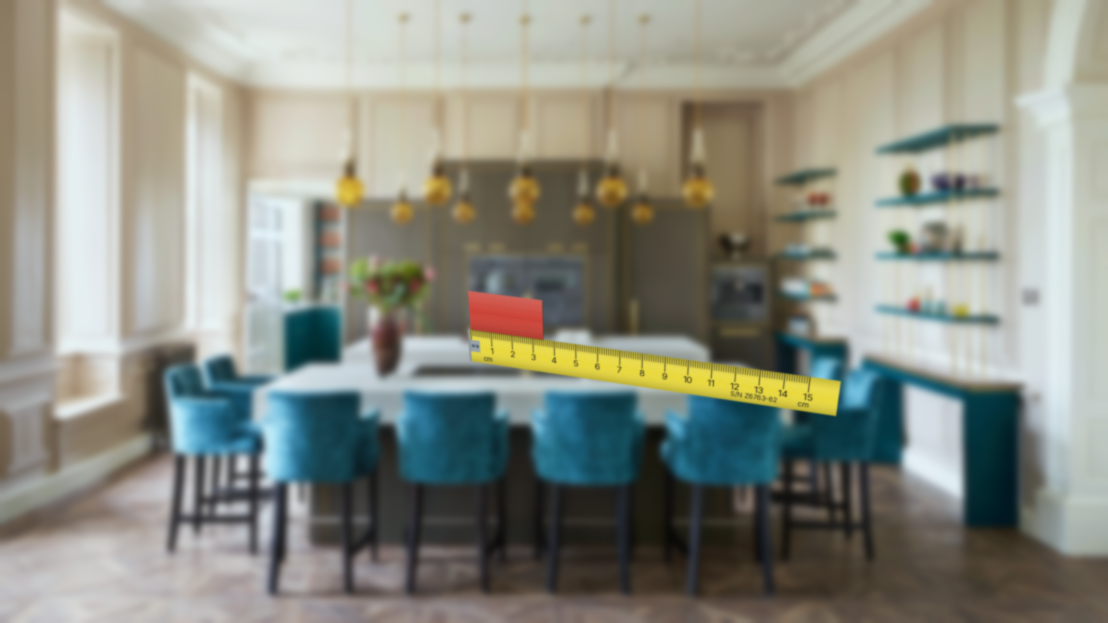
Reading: 3.5 cm
